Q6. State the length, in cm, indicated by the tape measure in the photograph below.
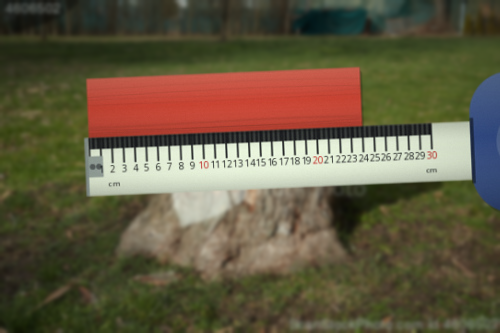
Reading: 24 cm
